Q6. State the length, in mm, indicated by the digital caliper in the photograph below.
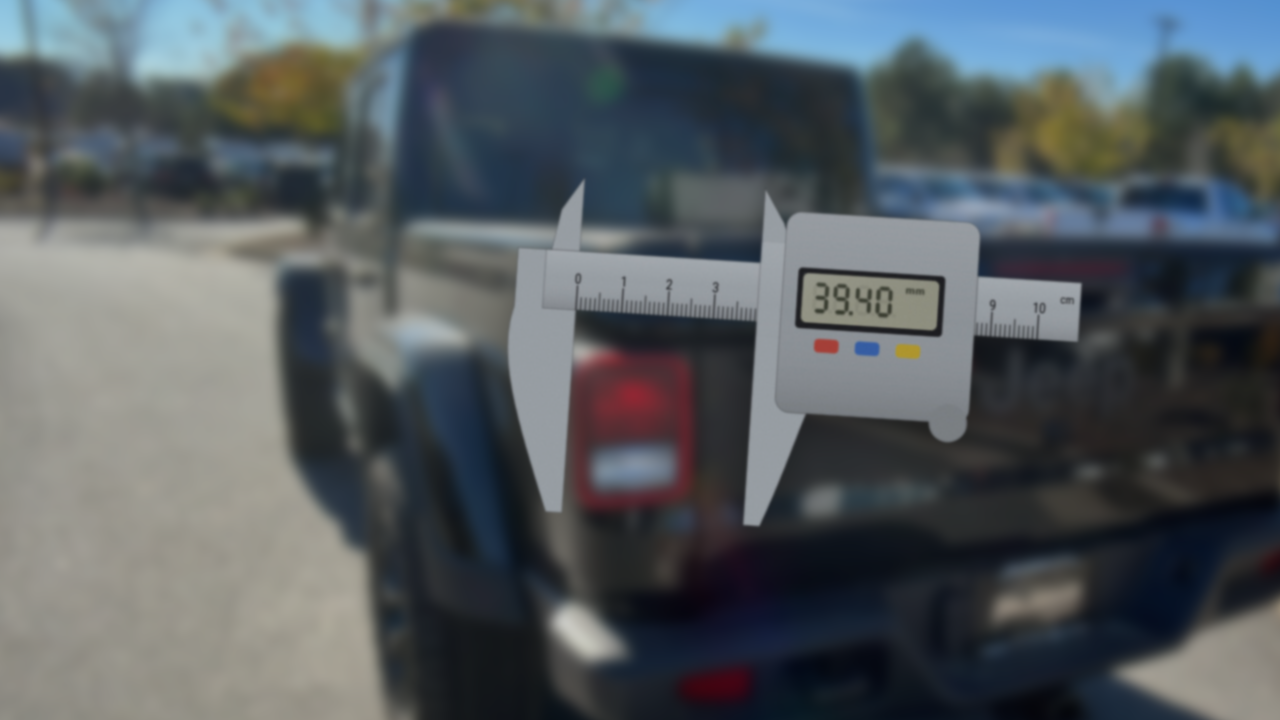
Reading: 39.40 mm
